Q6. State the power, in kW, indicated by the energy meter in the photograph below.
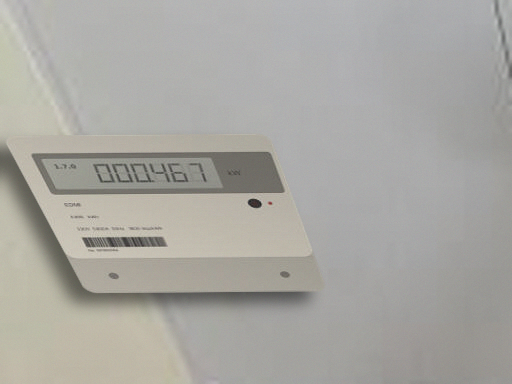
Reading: 0.467 kW
